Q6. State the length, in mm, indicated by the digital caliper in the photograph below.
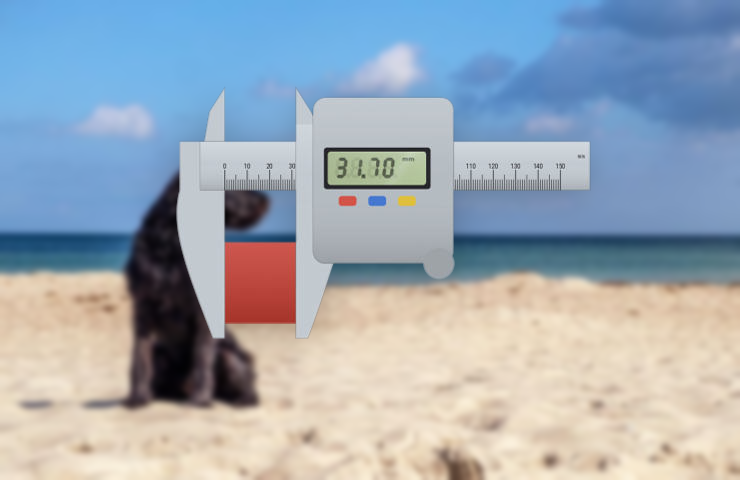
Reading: 31.70 mm
